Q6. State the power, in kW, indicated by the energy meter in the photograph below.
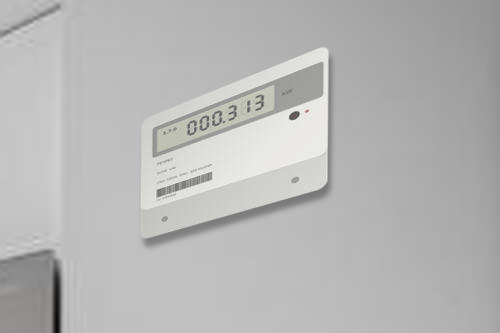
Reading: 0.313 kW
